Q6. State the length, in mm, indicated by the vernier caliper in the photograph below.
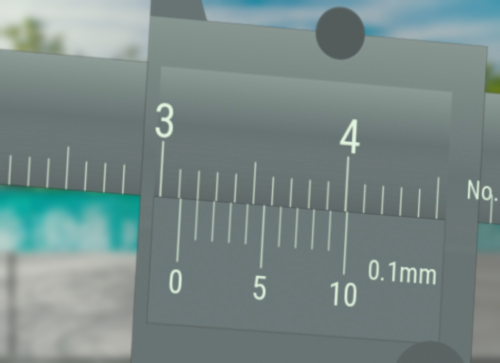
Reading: 31.1 mm
